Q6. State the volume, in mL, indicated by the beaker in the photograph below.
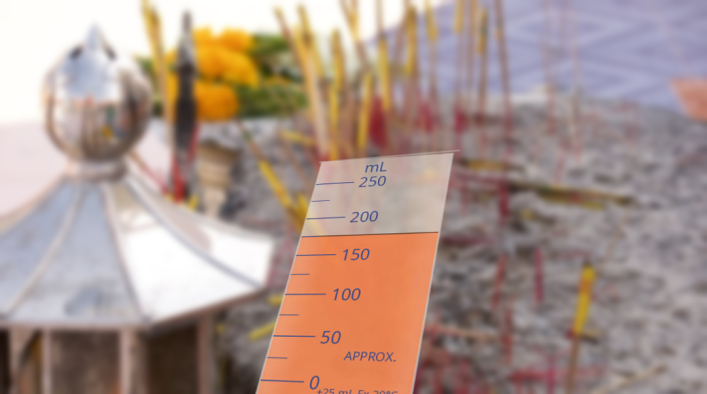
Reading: 175 mL
